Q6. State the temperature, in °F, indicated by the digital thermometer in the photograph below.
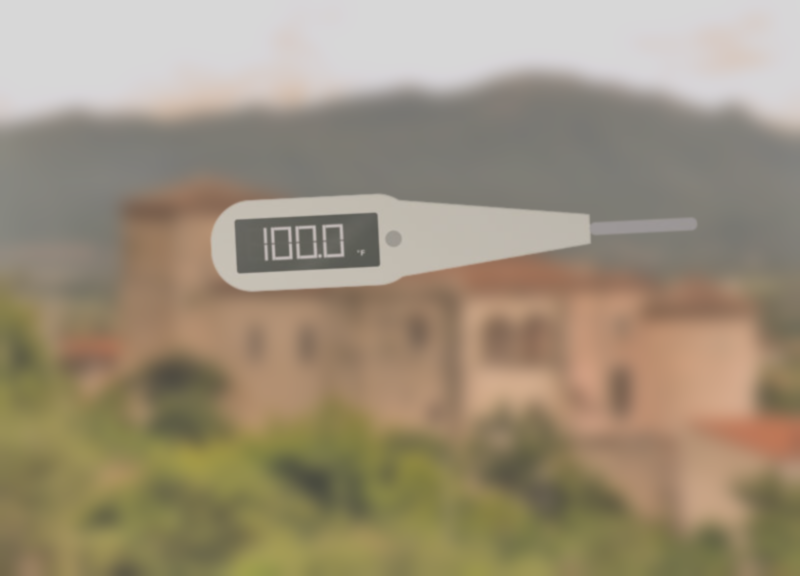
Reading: 100.0 °F
